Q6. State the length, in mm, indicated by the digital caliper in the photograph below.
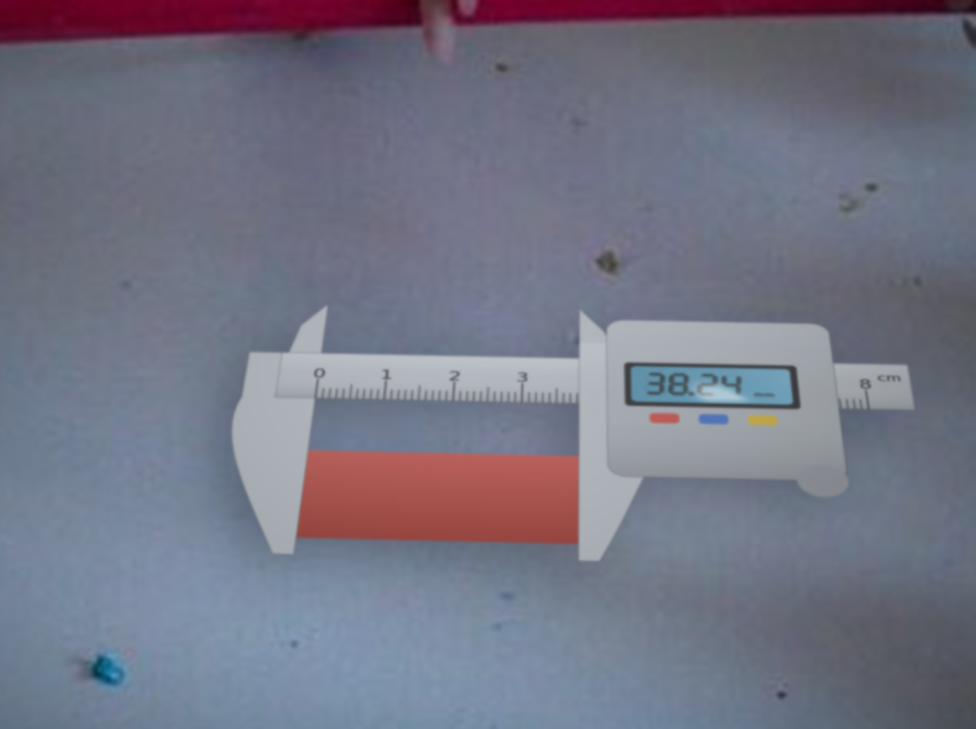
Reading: 38.24 mm
